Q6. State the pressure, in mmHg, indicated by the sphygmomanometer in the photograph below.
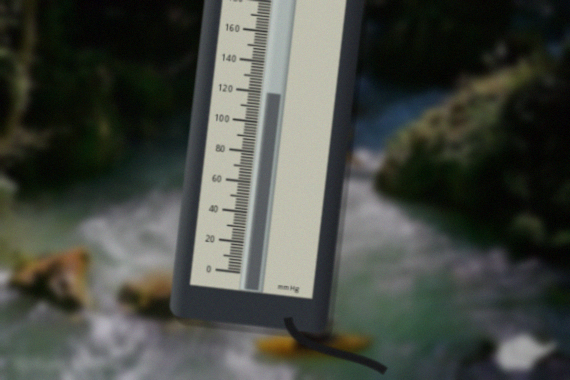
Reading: 120 mmHg
